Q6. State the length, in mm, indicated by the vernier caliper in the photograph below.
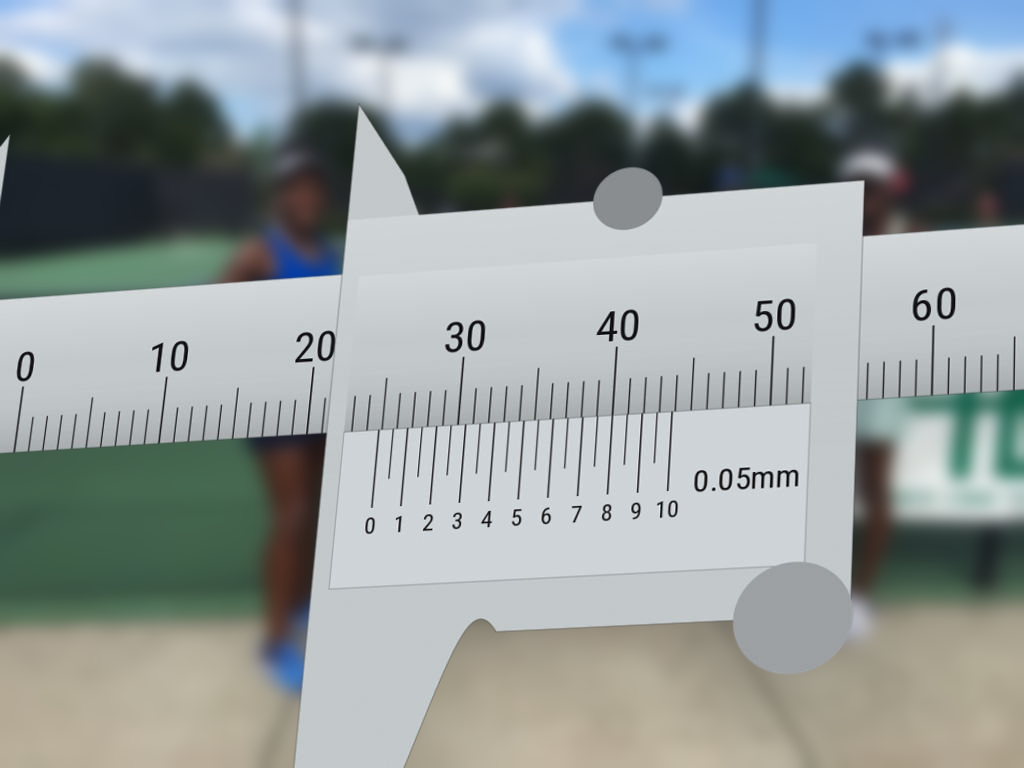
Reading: 24.8 mm
